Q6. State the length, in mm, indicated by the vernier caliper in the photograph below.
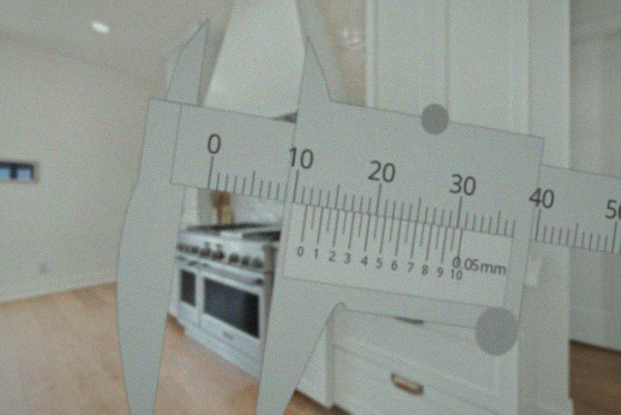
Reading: 11.6 mm
